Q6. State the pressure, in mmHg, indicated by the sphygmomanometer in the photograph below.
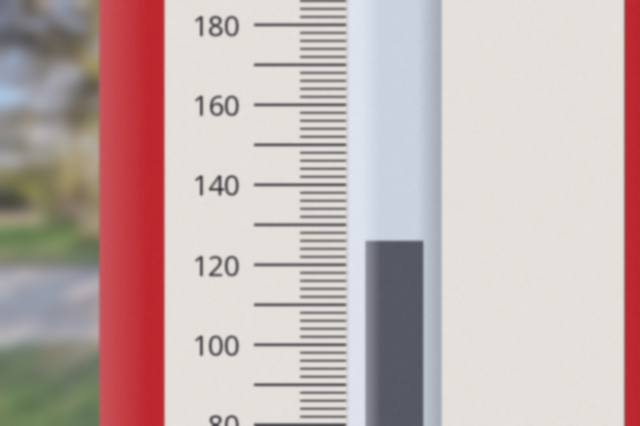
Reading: 126 mmHg
